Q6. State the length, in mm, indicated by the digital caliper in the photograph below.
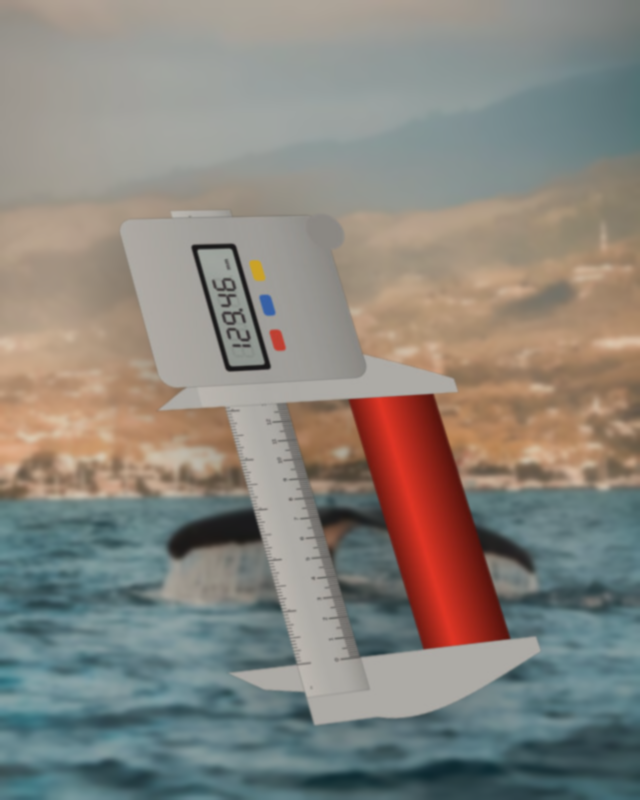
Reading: 129.46 mm
